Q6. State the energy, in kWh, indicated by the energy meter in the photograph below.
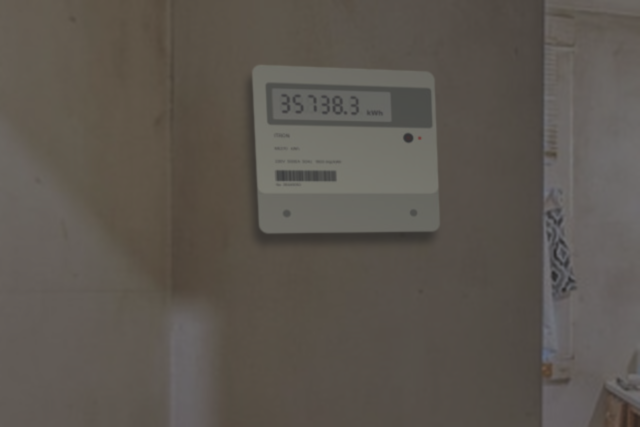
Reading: 35738.3 kWh
